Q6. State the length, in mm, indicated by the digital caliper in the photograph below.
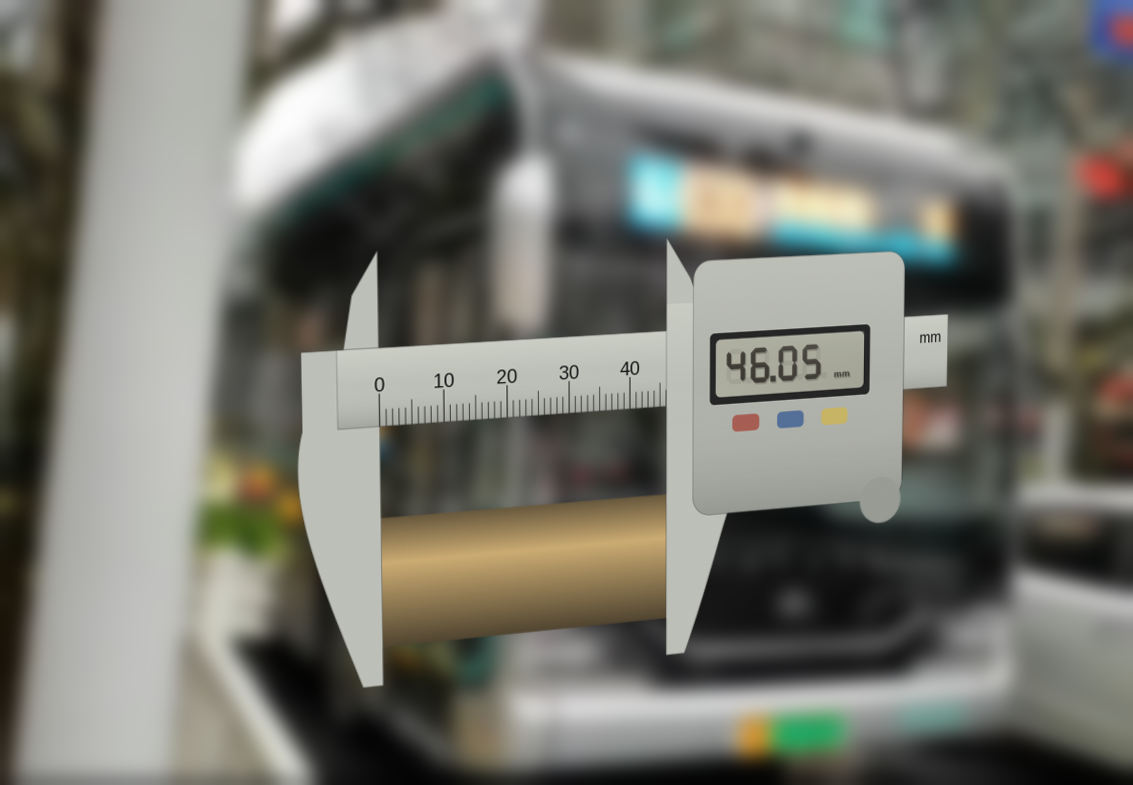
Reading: 46.05 mm
